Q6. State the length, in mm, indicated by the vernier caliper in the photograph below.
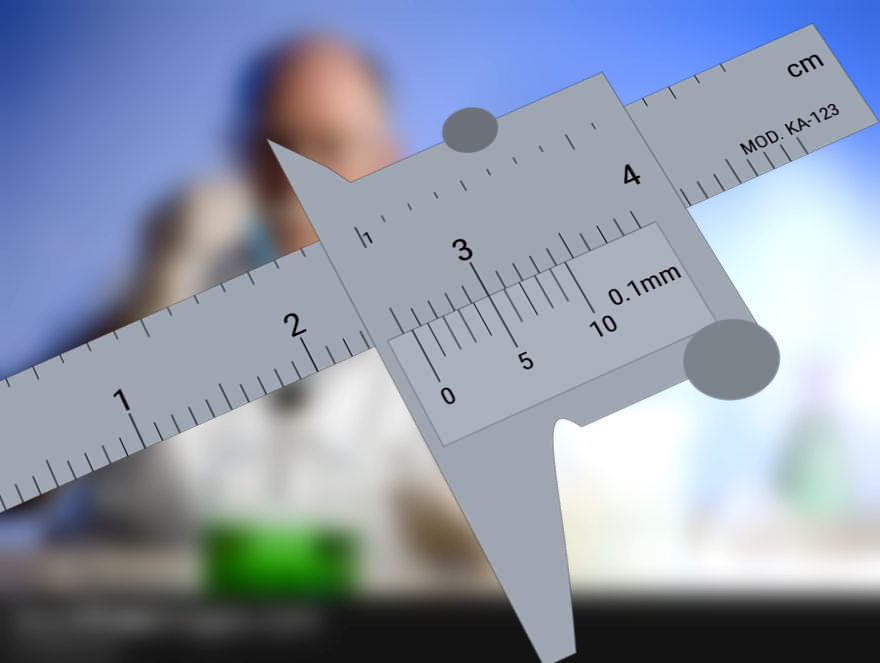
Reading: 25.5 mm
